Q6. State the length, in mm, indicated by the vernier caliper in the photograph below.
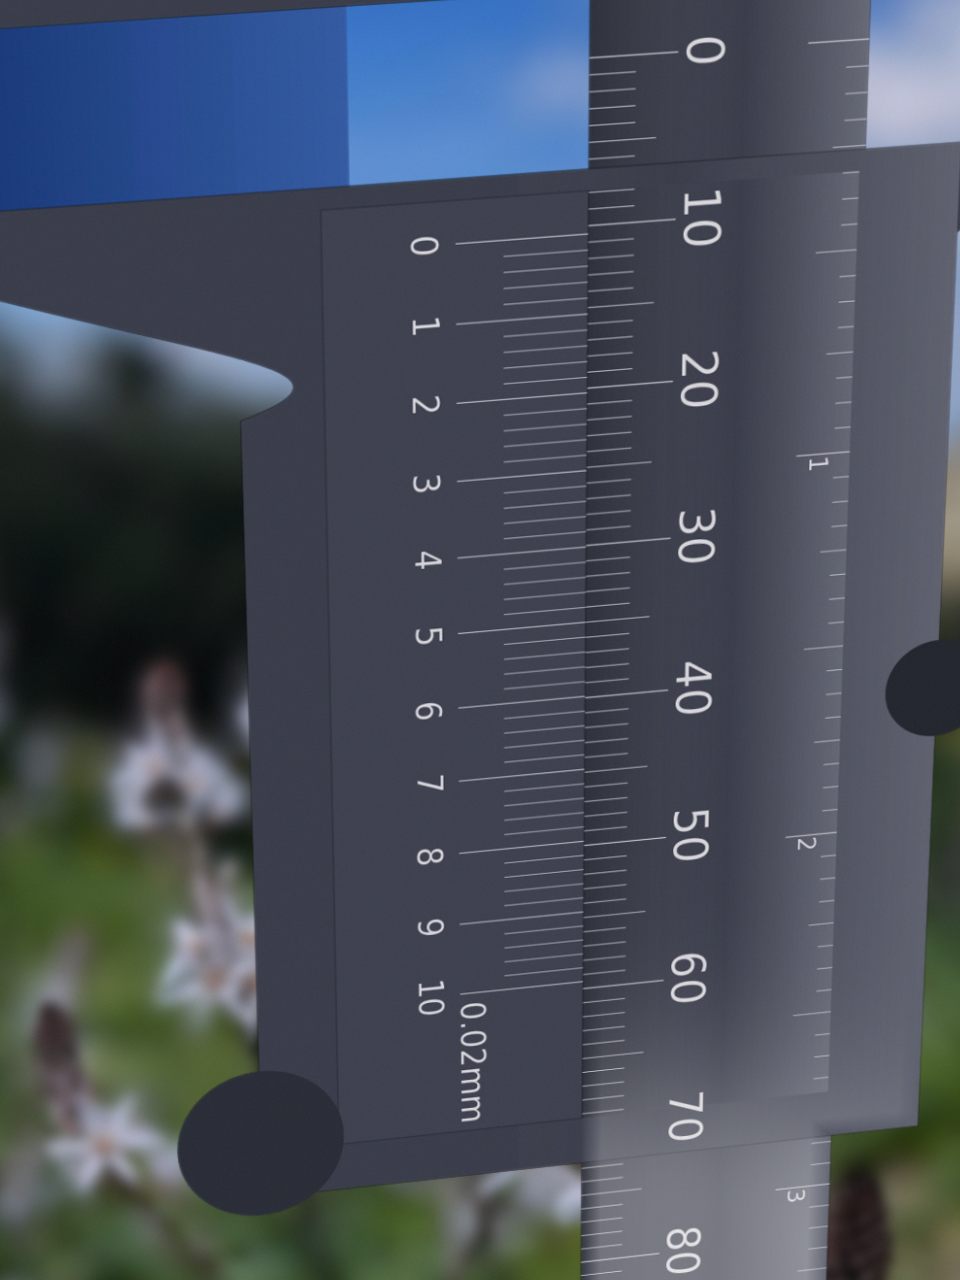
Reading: 10.5 mm
